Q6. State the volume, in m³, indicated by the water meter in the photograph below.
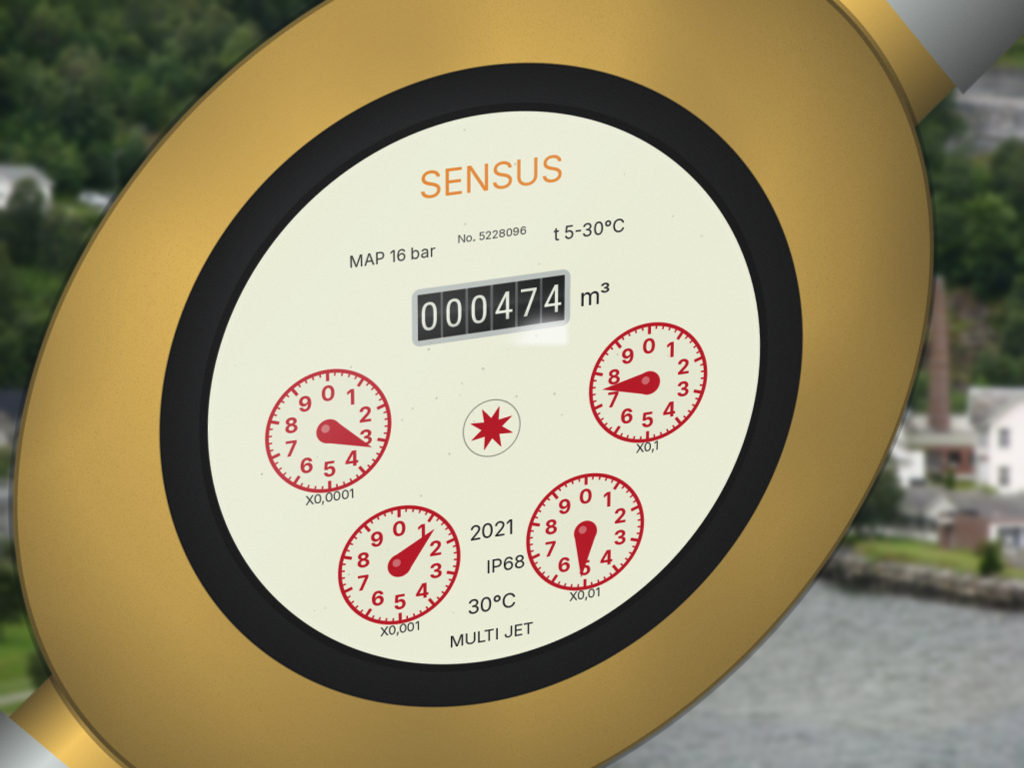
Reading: 474.7513 m³
